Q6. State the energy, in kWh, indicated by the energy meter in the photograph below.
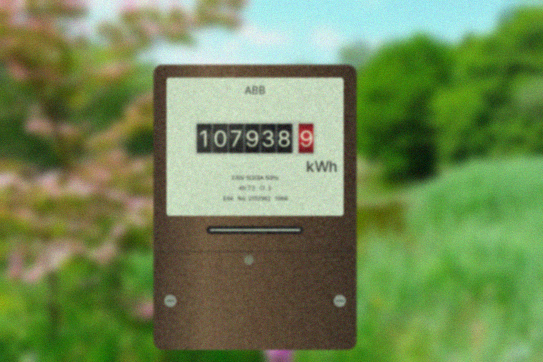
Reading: 107938.9 kWh
